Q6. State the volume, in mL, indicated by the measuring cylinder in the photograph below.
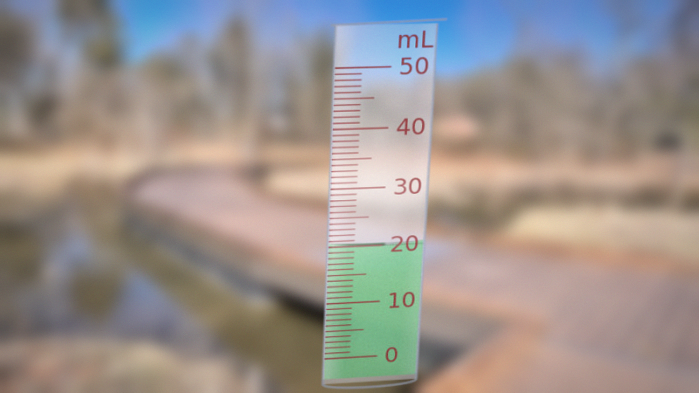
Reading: 20 mL
